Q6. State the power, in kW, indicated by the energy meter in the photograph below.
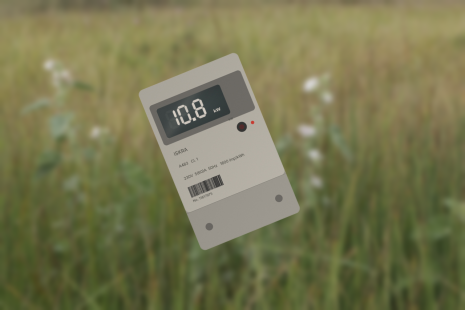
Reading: 10.8 kW
